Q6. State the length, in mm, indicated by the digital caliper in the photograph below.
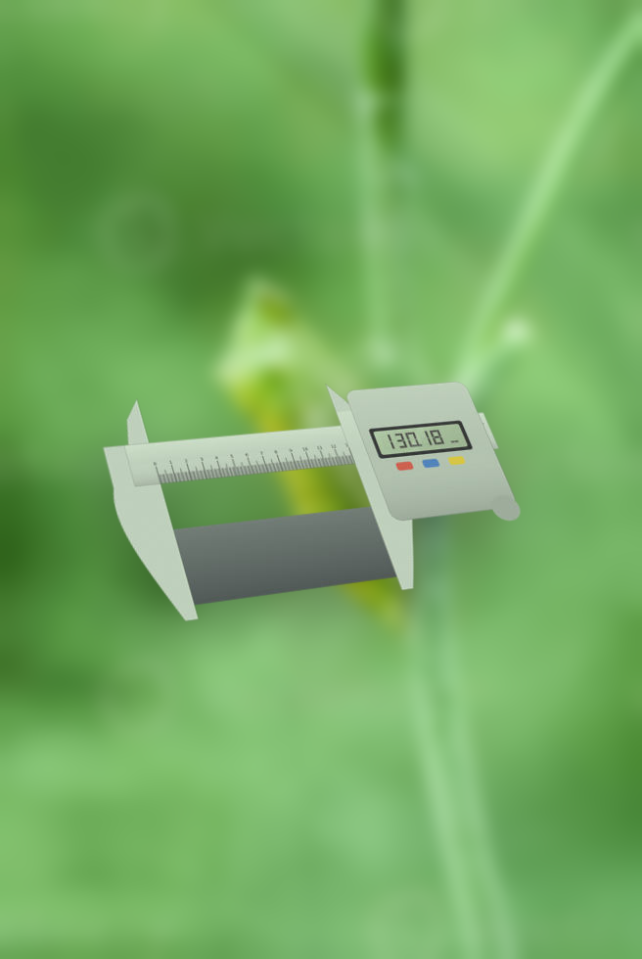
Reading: 130.18 mm
